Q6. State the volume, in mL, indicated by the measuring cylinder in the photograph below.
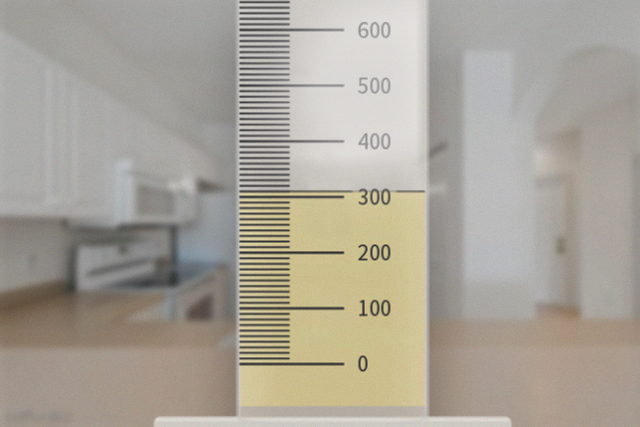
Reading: 310 mL
